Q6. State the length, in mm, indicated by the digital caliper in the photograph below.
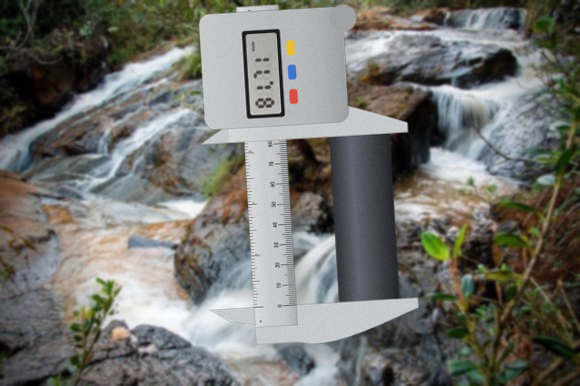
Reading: 81.71 mm
